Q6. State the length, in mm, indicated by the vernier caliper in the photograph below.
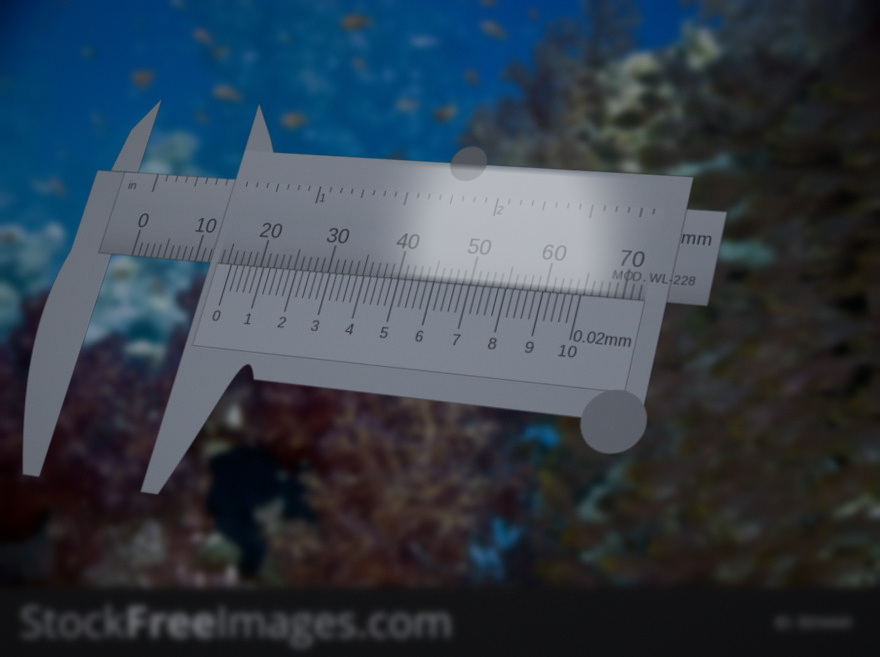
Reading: 15.6 mm
